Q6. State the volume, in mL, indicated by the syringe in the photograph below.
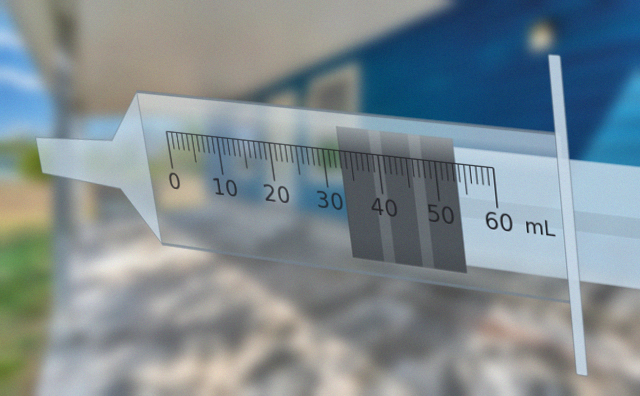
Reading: 33 mL
